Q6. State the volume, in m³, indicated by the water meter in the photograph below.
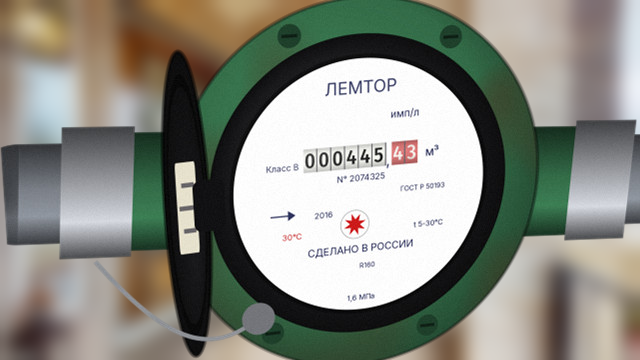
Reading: 445.43 m³
